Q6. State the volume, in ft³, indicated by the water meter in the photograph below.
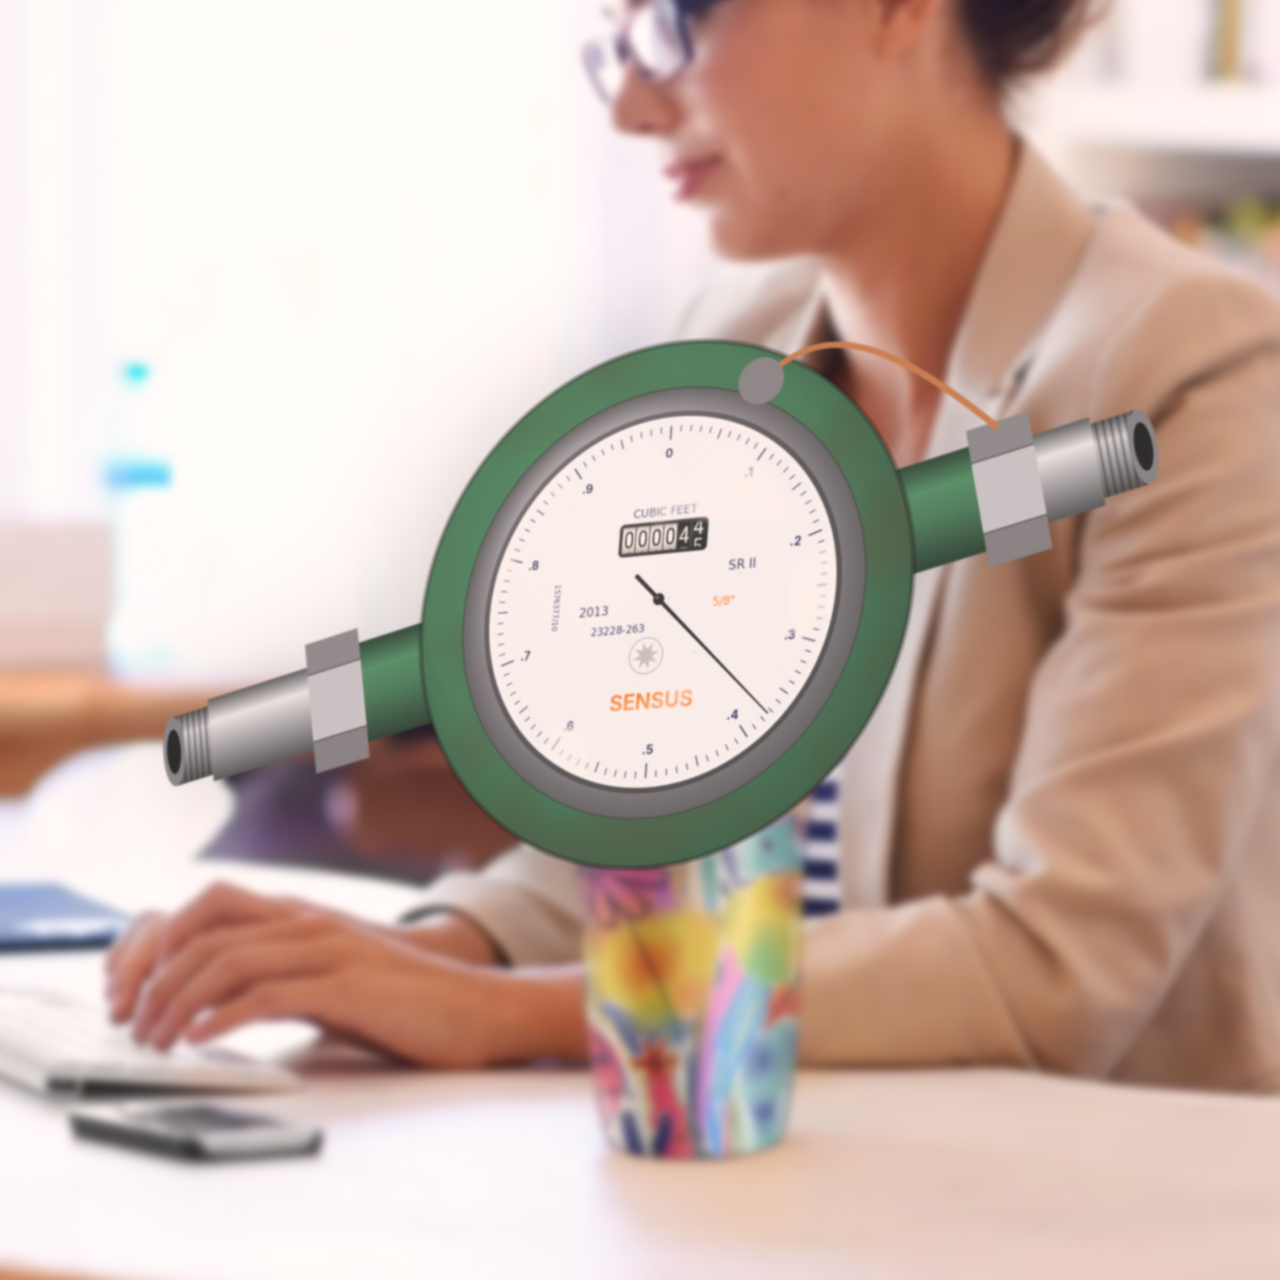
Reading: 44.37 ft³
